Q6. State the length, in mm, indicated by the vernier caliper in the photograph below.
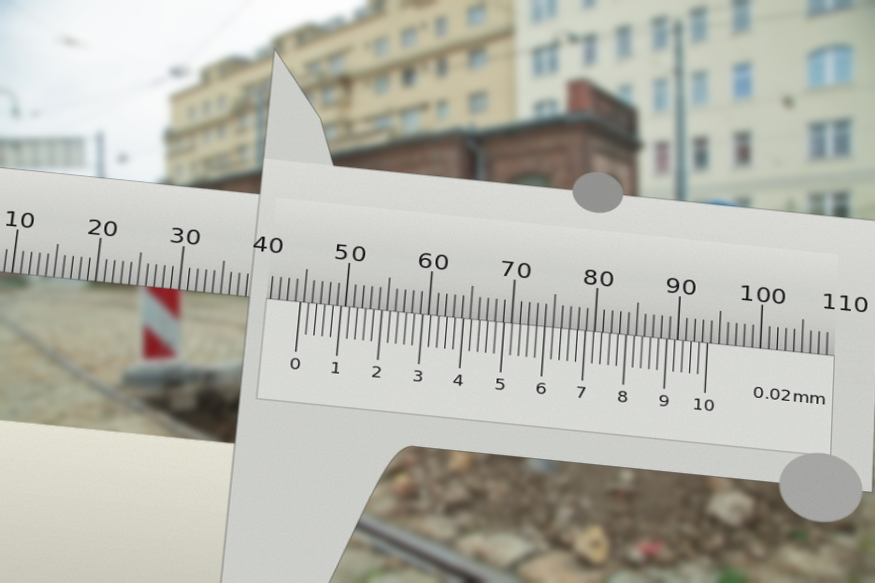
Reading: 44.6 mm
